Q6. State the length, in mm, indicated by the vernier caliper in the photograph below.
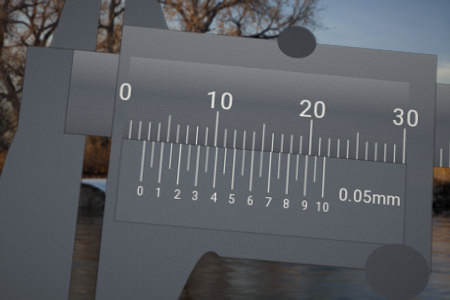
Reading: 2.6 mm
